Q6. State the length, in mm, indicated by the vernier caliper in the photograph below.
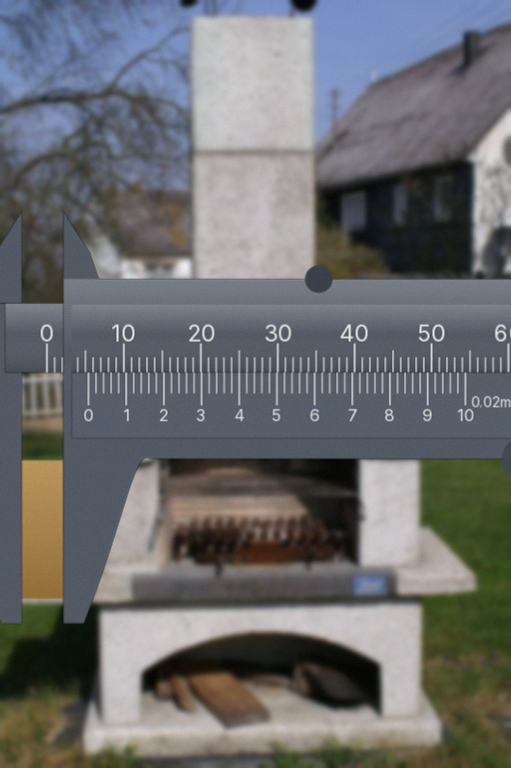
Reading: 5.4 mm
